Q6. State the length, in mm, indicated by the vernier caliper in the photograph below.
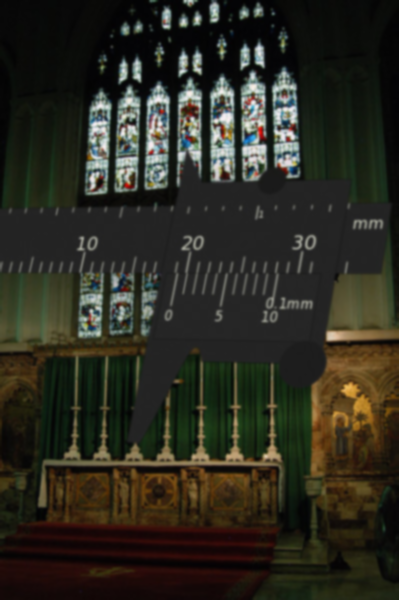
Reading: 19.2 mm
